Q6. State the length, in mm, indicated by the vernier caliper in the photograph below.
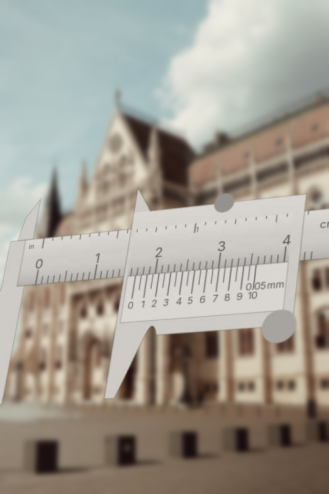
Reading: 16.8 mm
